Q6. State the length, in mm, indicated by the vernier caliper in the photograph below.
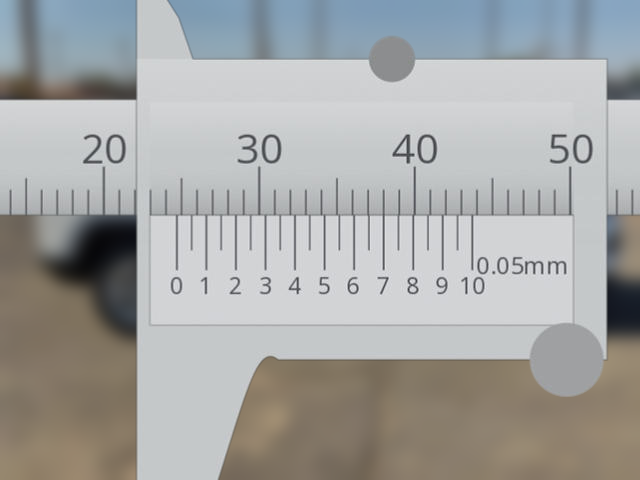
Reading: 24.7 mm
